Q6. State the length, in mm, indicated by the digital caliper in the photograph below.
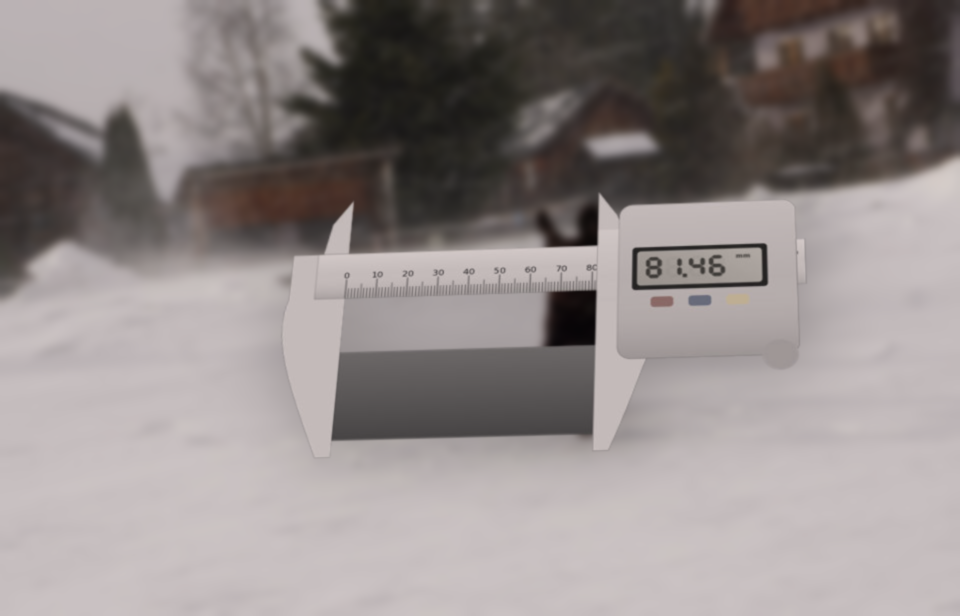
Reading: 81.46 mm
